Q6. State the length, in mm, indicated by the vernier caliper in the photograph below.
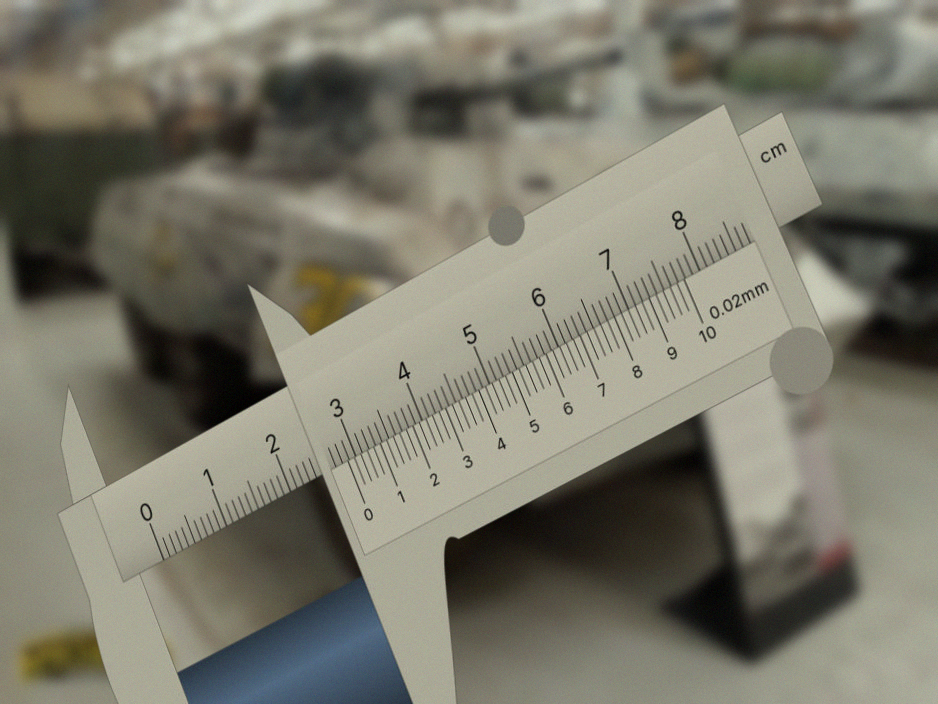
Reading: 28.8 mm
